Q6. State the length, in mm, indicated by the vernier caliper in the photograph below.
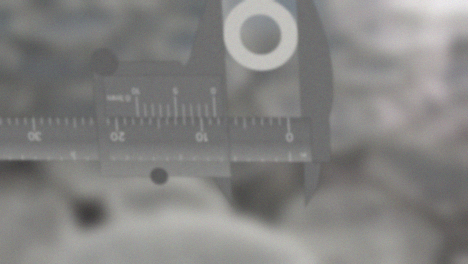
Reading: 8.4 mm
